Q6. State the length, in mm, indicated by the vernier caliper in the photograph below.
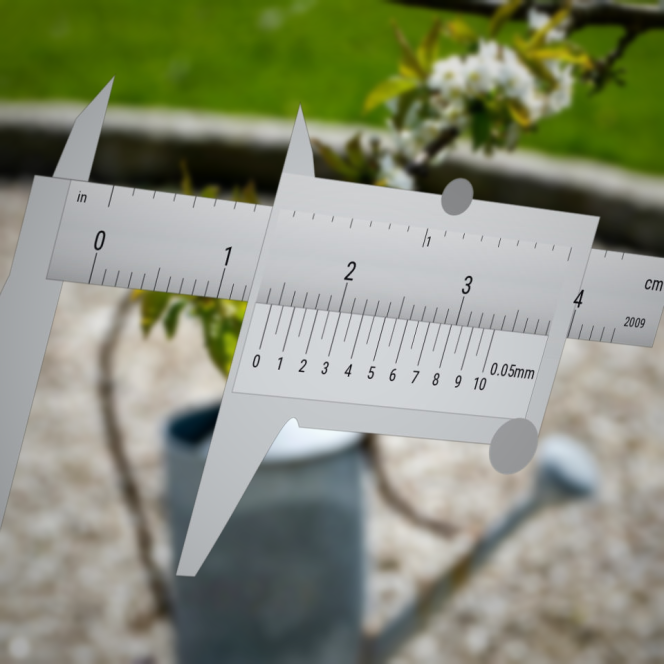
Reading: 14.4 mm
